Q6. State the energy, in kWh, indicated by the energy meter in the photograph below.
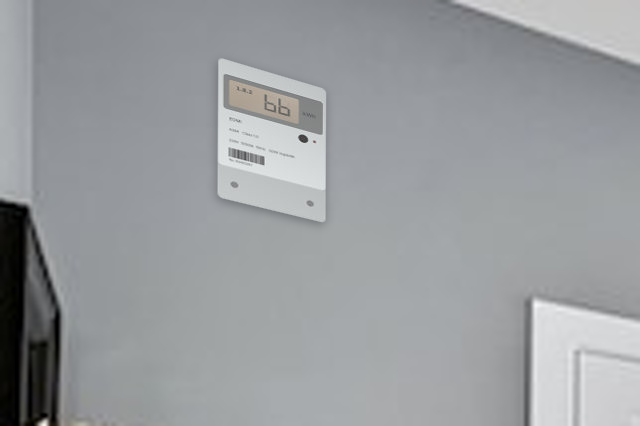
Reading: 66 kWh
